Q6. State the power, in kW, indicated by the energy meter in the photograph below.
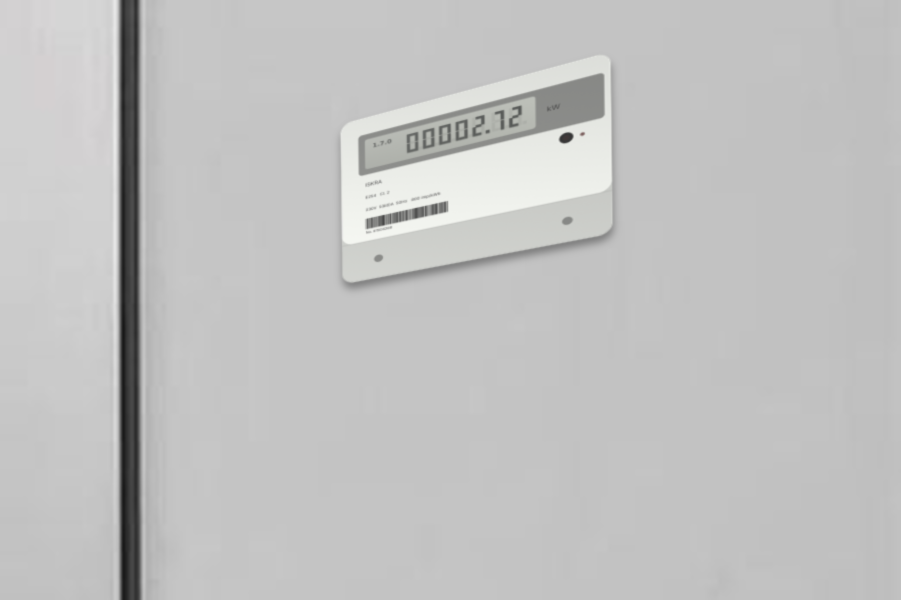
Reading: 2.72 kW
